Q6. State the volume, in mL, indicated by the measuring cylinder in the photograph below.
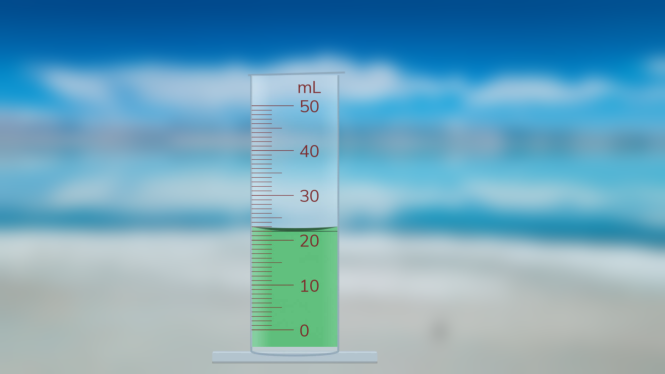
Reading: 22 mL
